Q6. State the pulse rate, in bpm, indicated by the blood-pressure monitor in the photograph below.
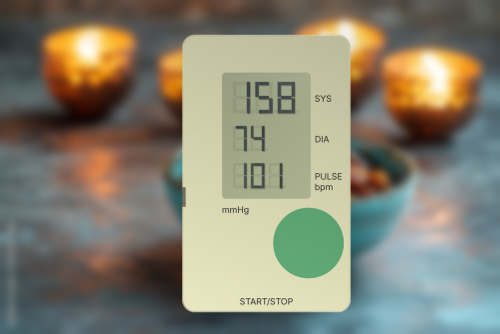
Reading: 101 bpm
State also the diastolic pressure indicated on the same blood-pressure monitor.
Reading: 74 mmHg
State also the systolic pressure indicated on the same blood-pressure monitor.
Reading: 158 mmHg
